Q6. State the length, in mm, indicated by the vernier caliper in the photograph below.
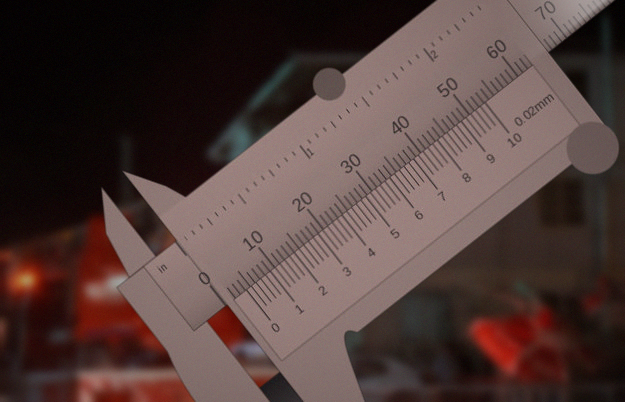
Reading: 4.2 mm
